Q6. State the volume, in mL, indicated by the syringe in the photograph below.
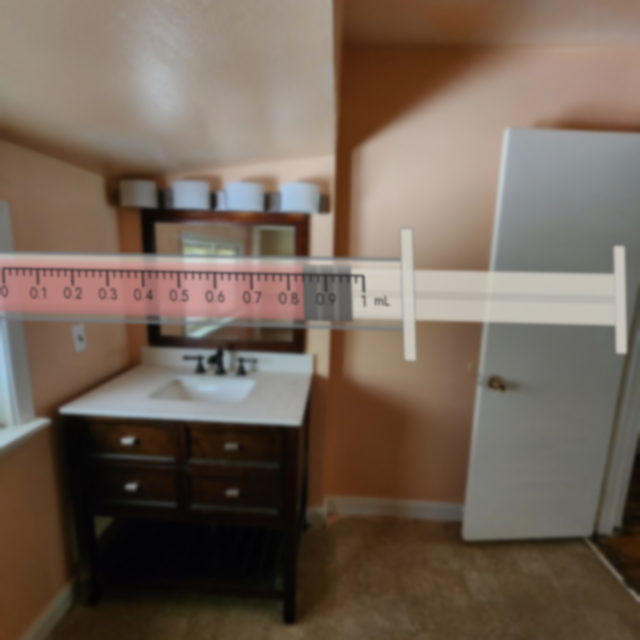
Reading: 0.84 mL
